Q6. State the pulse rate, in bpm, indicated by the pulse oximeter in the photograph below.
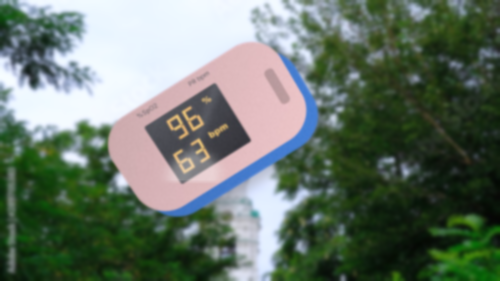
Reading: 63 bpm
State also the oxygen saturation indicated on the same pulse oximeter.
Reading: 96 %
